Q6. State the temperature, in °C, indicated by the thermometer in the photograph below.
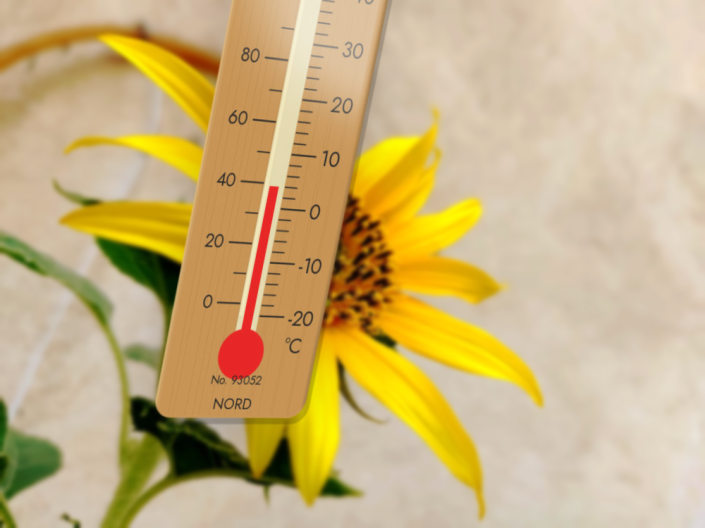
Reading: 4 °C
